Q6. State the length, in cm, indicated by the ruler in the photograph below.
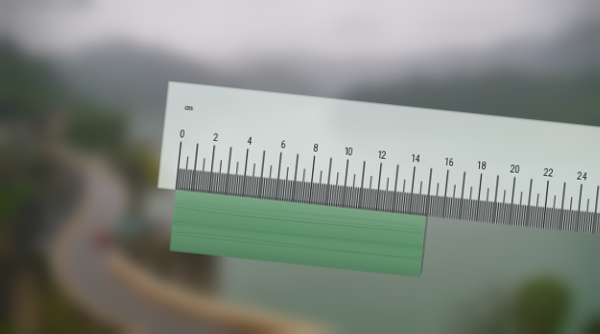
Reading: 15 cm
